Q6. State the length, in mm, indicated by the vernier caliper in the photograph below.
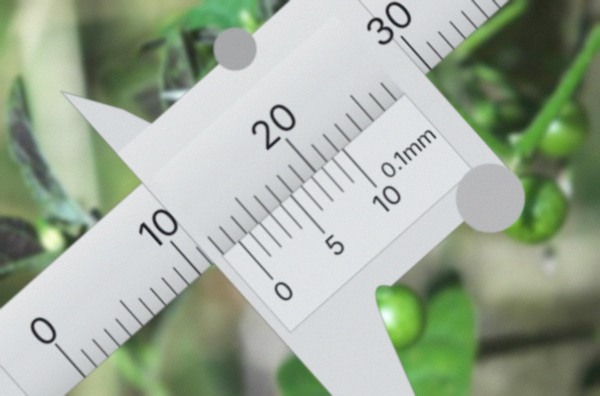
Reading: 13.3 mm
